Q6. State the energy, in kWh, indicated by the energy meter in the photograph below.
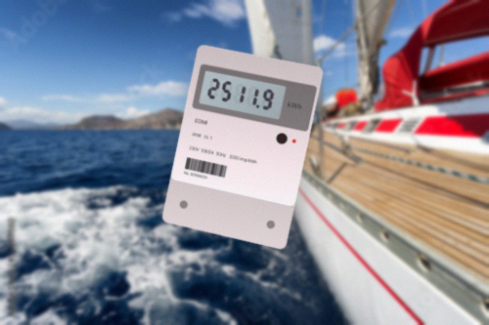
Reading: 2511.9 kWh
